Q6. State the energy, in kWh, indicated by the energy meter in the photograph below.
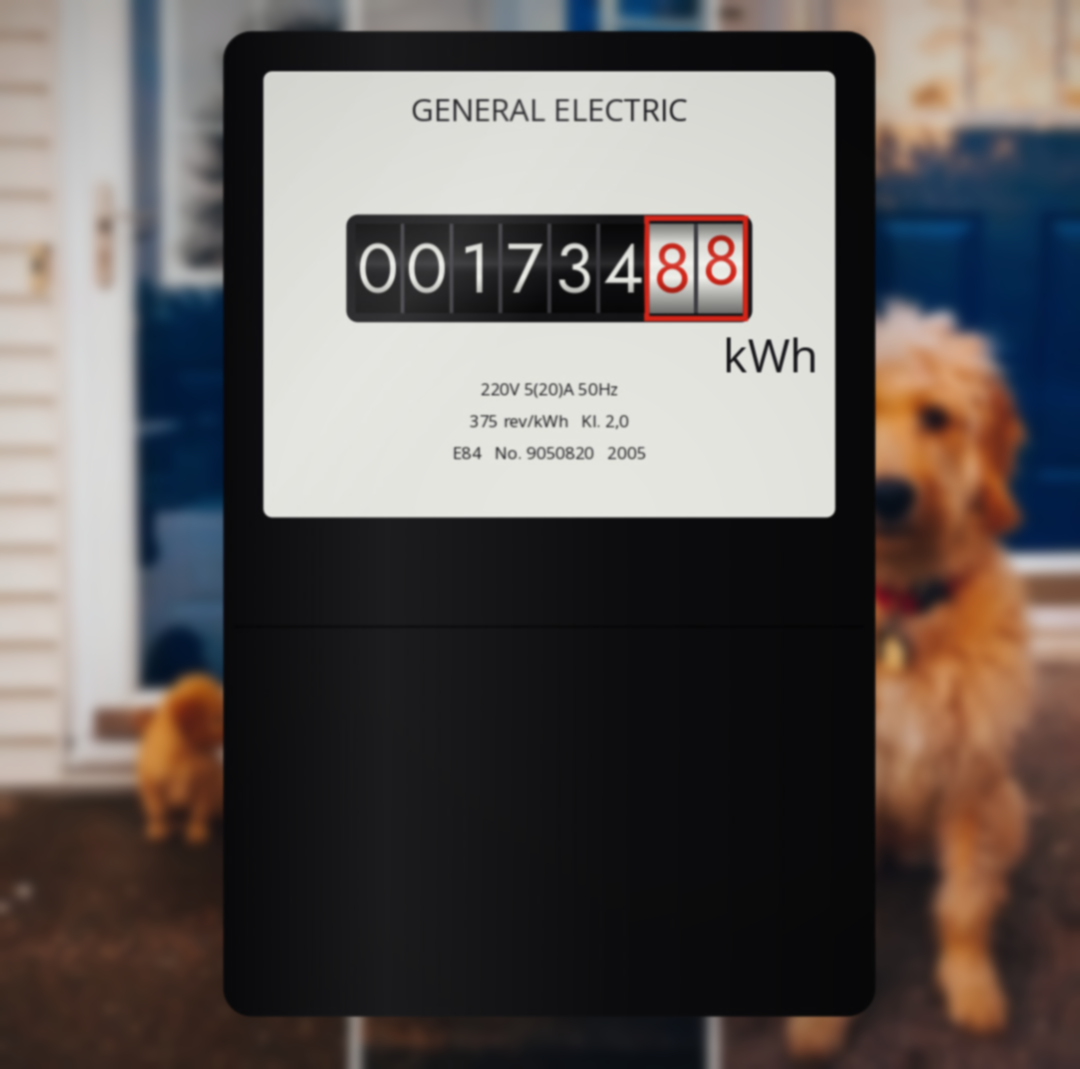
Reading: 1734.88 kWh
